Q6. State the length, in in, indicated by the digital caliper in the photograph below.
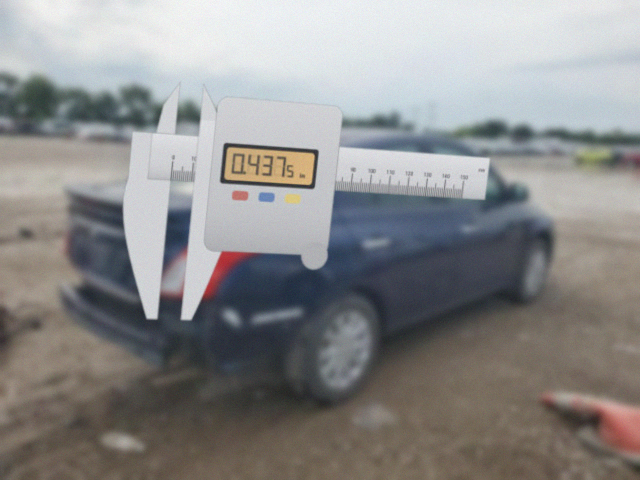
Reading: 0.4375 in
